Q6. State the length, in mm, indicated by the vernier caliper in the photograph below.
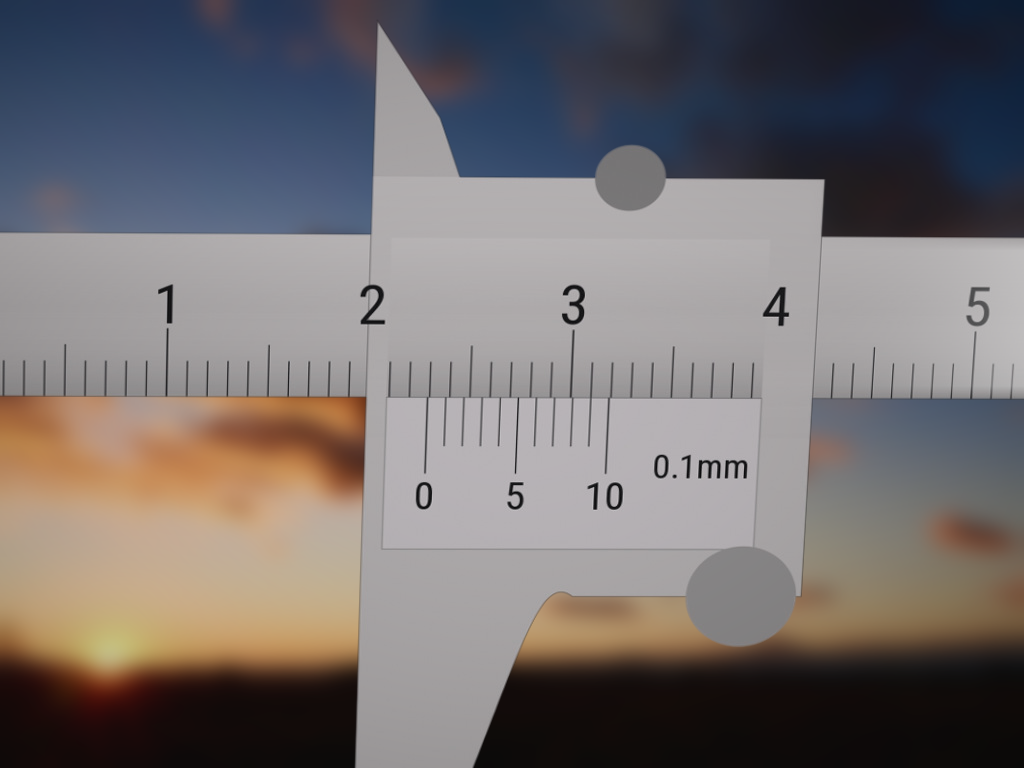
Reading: 22.9 mm
